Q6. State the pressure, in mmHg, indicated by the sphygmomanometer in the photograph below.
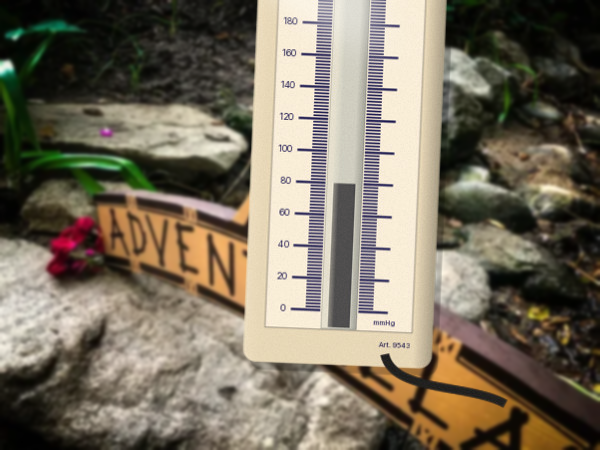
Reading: 80 mmHg
